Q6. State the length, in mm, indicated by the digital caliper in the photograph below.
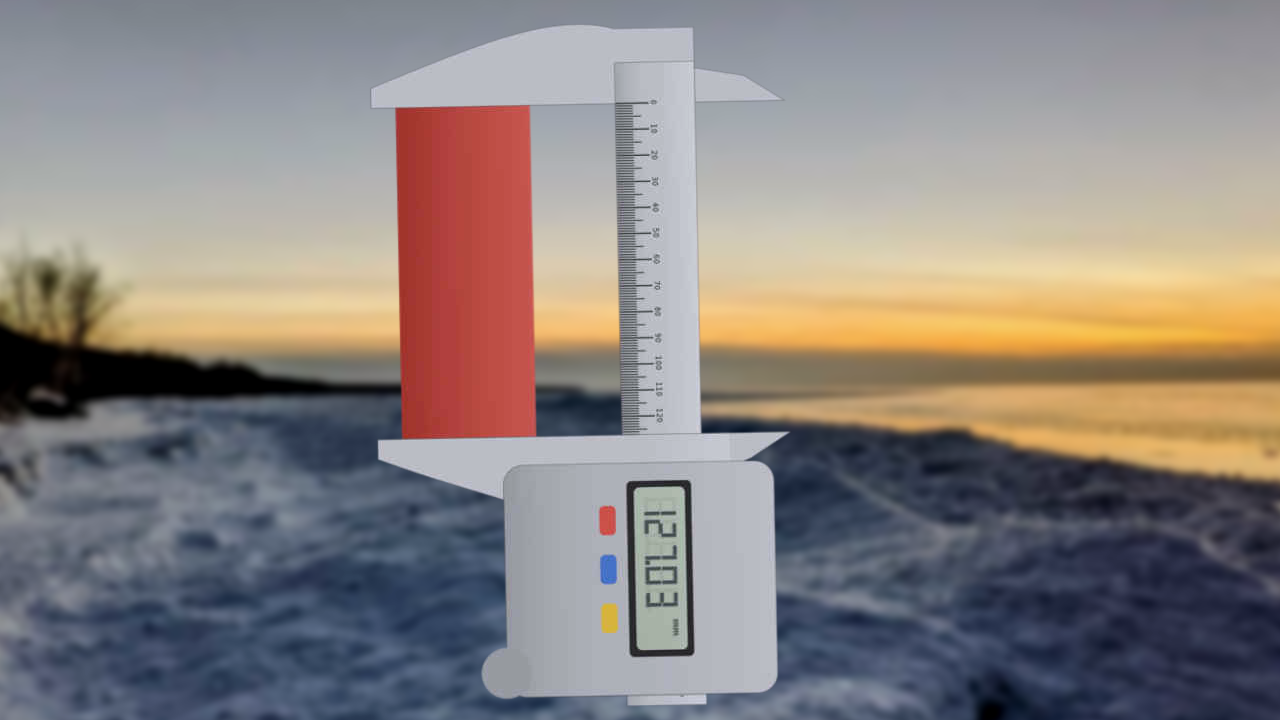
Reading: 127.03 mm
